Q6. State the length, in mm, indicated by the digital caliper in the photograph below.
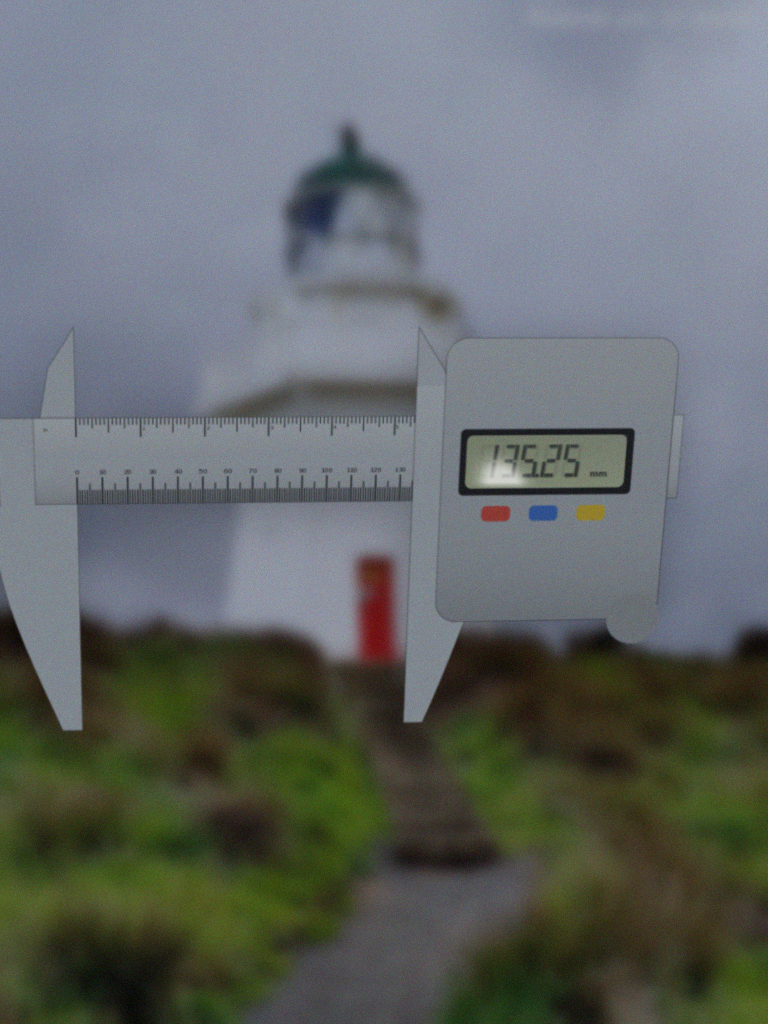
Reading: 135.25 mm
